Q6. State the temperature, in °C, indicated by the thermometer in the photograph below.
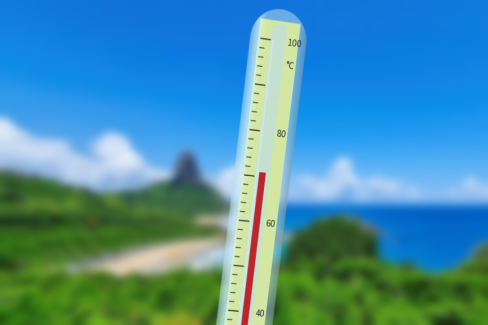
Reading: 71 °C
